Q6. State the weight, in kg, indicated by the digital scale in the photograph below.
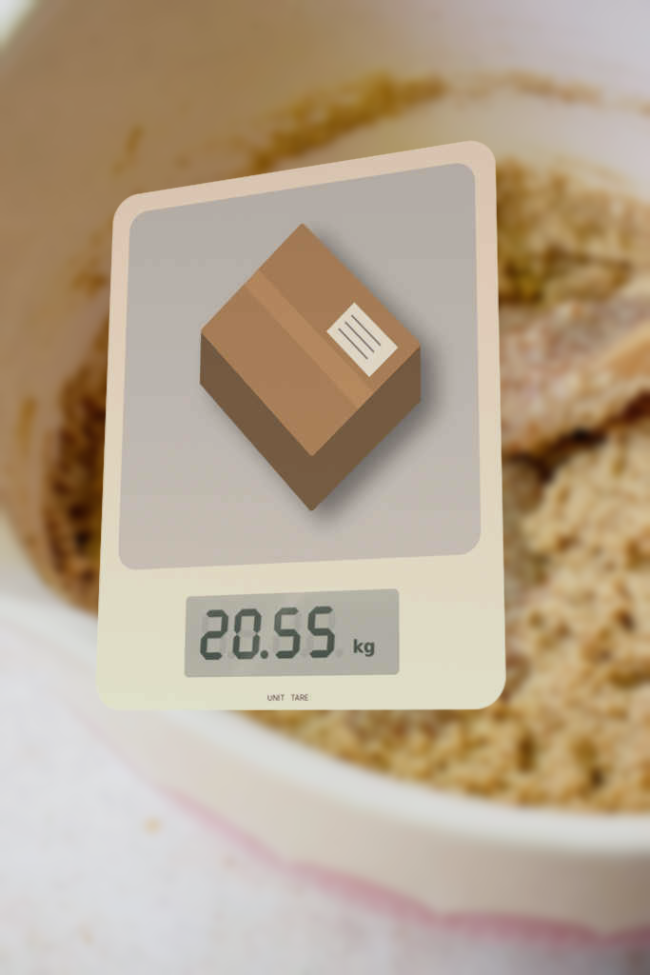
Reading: 20.55 kg
